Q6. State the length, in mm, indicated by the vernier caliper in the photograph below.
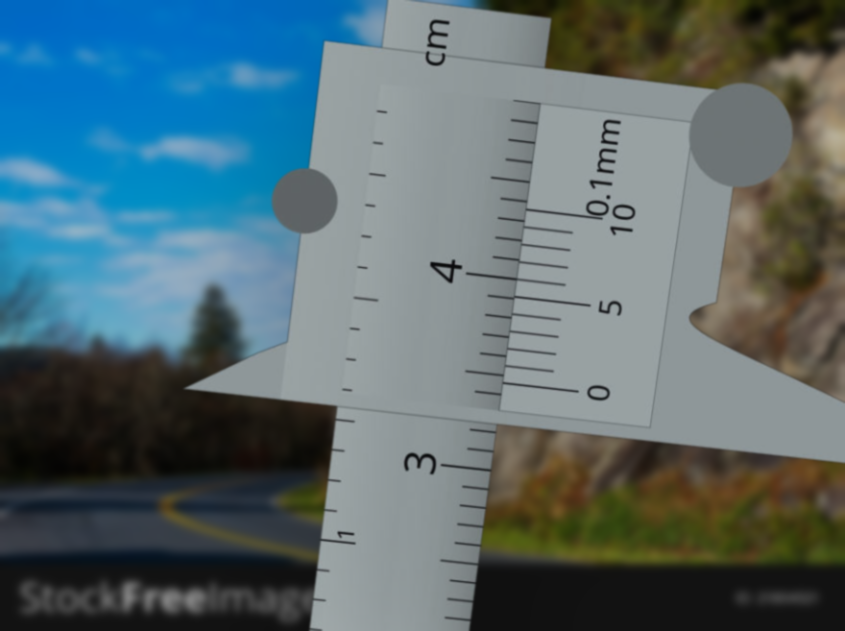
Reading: 34.6 mm
